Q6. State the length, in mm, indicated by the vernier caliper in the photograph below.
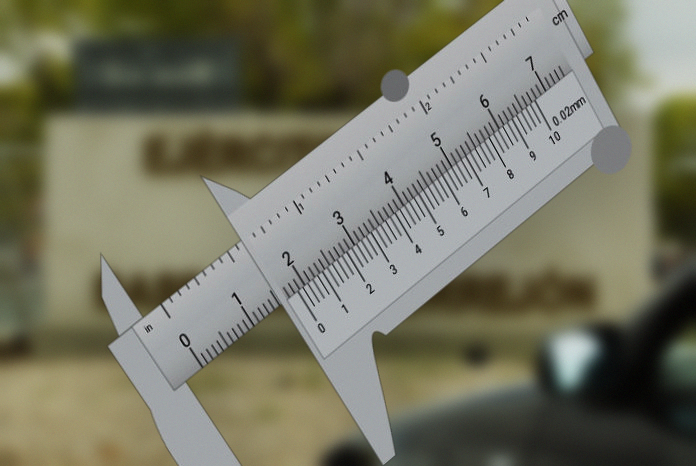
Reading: 18.6 mm
